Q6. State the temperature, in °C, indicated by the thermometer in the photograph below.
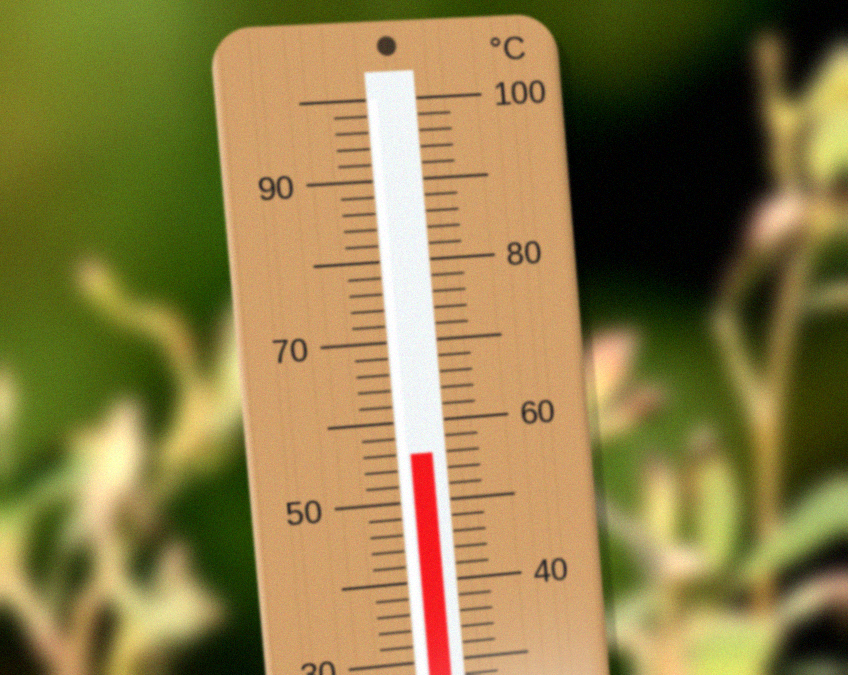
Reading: 56 °C
